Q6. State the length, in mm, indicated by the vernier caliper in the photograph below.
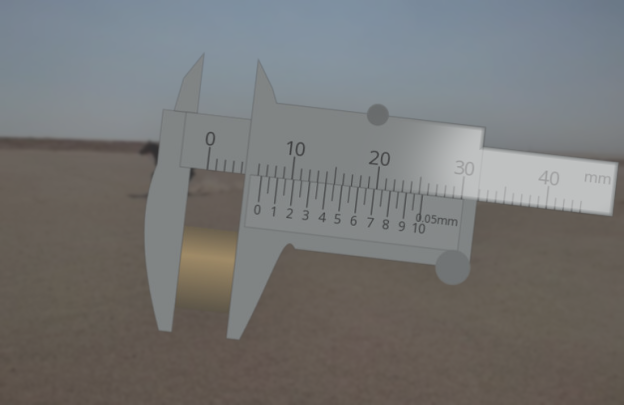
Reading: 6.4 mm
